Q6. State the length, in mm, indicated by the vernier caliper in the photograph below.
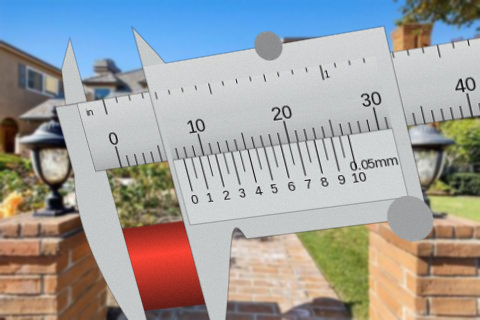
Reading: 7.6 mm
